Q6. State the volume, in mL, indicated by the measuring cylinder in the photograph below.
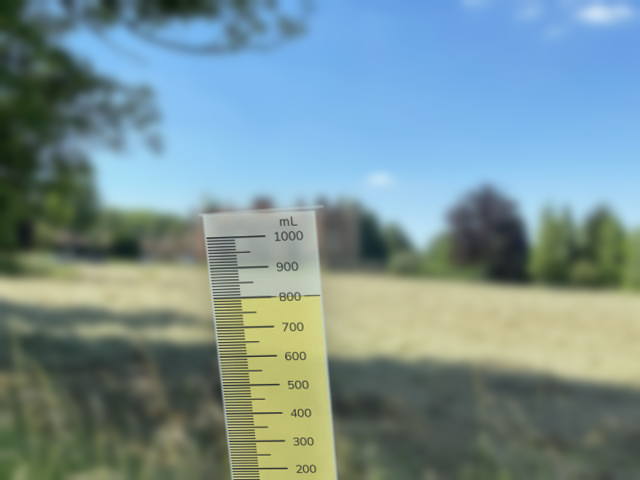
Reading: 800 mL
